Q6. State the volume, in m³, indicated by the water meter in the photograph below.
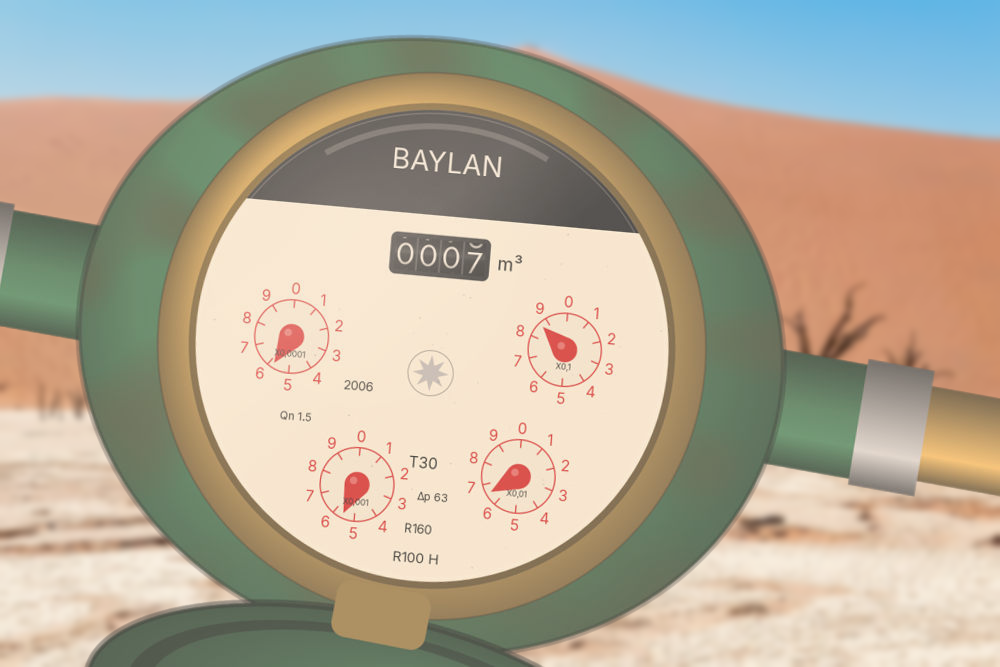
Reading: 6.8655 m³
